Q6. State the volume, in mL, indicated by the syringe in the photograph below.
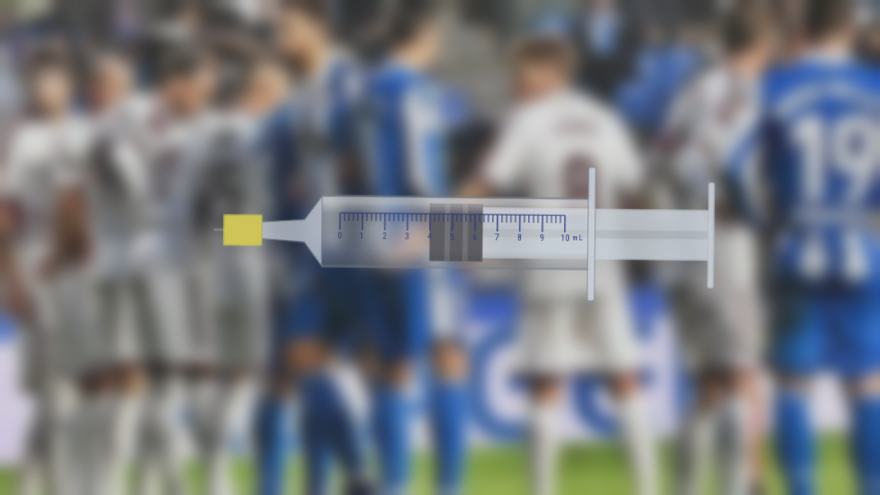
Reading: 4 mL
